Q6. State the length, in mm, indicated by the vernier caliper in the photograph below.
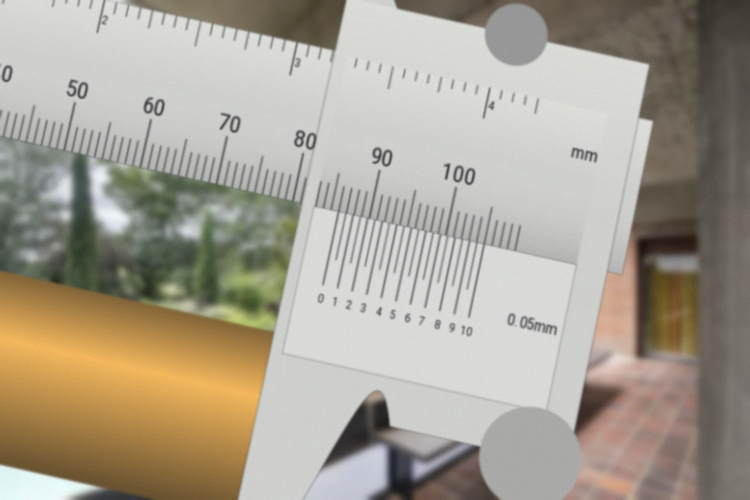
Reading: 86.0 mm
